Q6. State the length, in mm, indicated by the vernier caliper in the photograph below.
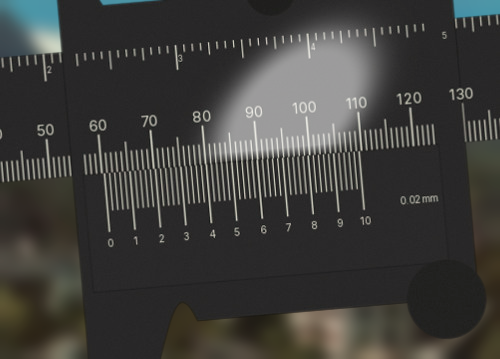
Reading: 60.5 mm
